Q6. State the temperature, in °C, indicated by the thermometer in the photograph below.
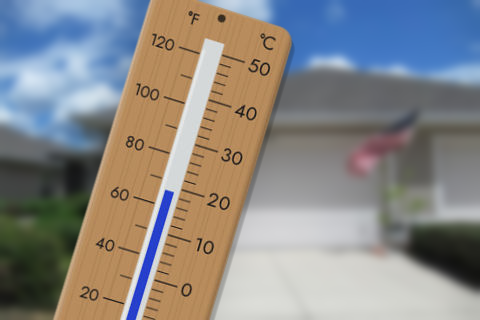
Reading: 19 °C
